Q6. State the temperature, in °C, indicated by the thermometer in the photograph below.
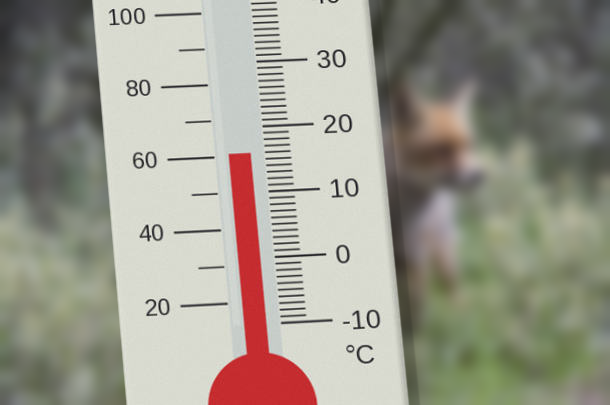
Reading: 16 °C
